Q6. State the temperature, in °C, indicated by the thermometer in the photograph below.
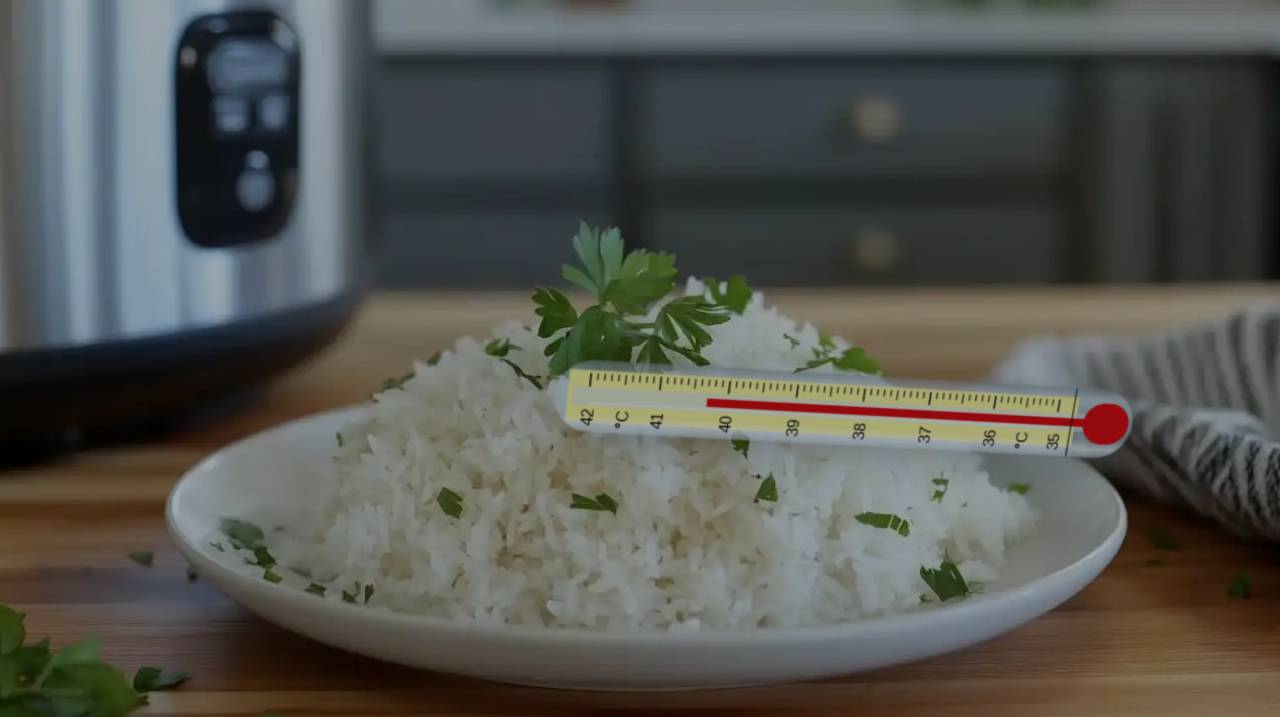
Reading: 40.3 °C
